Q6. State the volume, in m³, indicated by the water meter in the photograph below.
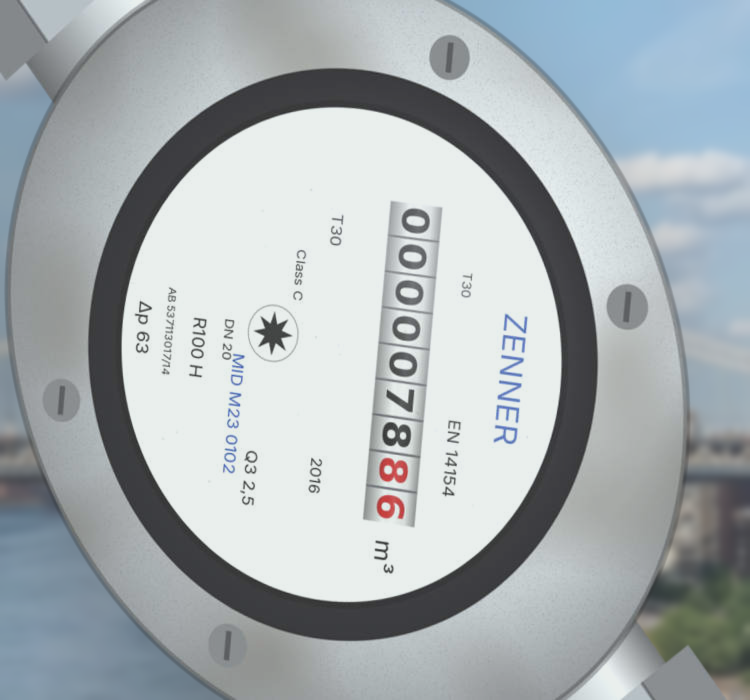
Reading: 78.86 m³
